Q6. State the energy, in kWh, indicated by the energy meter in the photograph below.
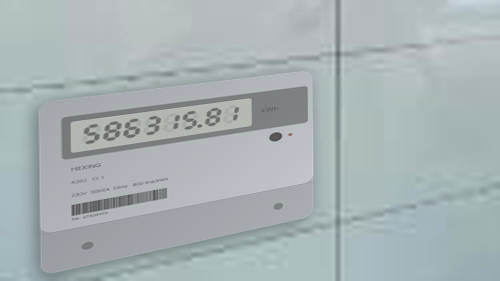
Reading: 586315.81 kWh
